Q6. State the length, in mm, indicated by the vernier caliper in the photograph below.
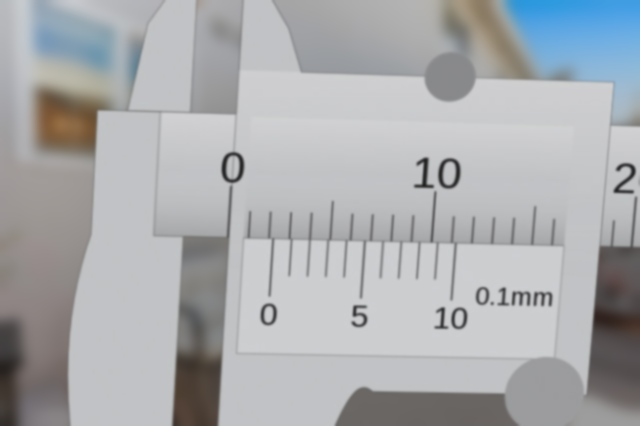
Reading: 2.2 mm
